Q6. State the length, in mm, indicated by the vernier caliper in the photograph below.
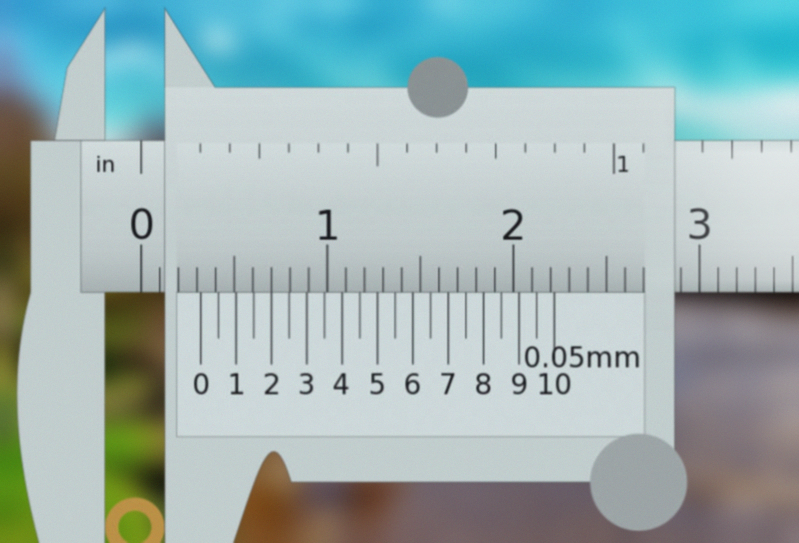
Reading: 3.2 mm
